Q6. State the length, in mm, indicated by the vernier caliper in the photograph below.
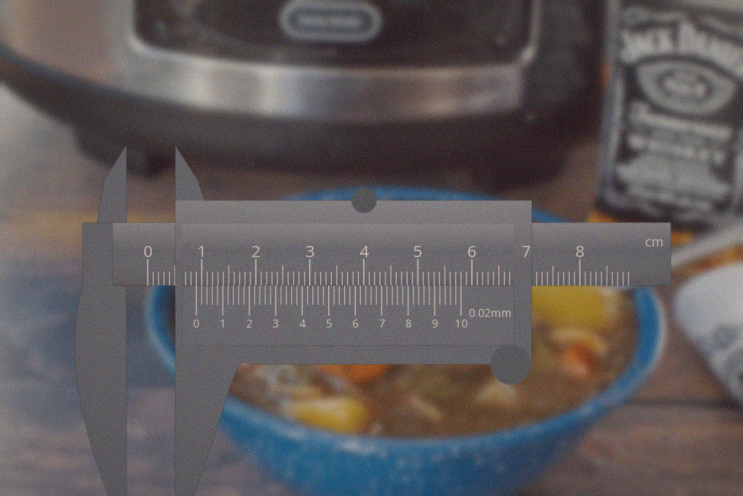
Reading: 9.0 mm
